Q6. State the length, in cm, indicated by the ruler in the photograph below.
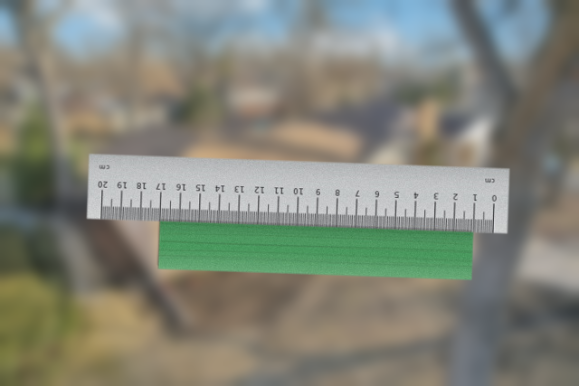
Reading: 16 cm
